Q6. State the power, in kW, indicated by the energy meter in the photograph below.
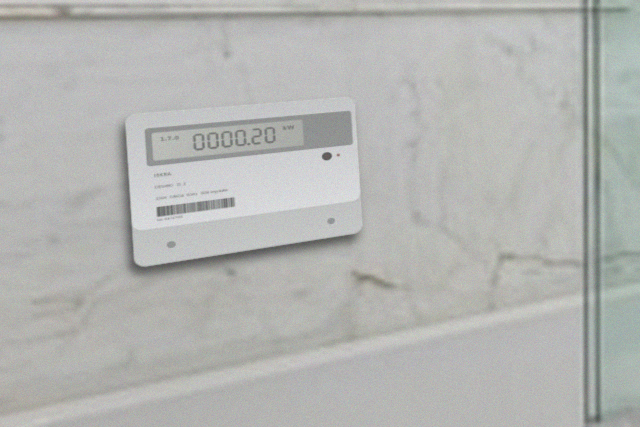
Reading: 0.20 kW
